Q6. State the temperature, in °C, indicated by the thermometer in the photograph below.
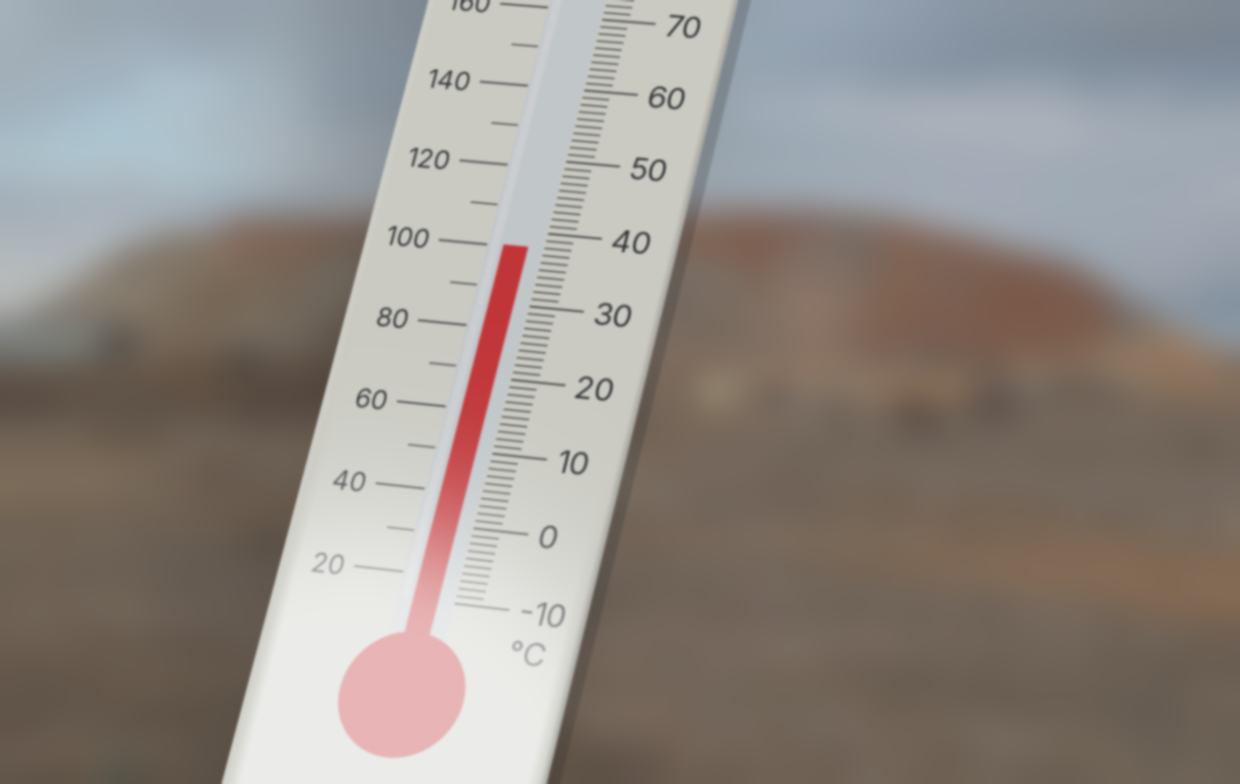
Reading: 38 °C
